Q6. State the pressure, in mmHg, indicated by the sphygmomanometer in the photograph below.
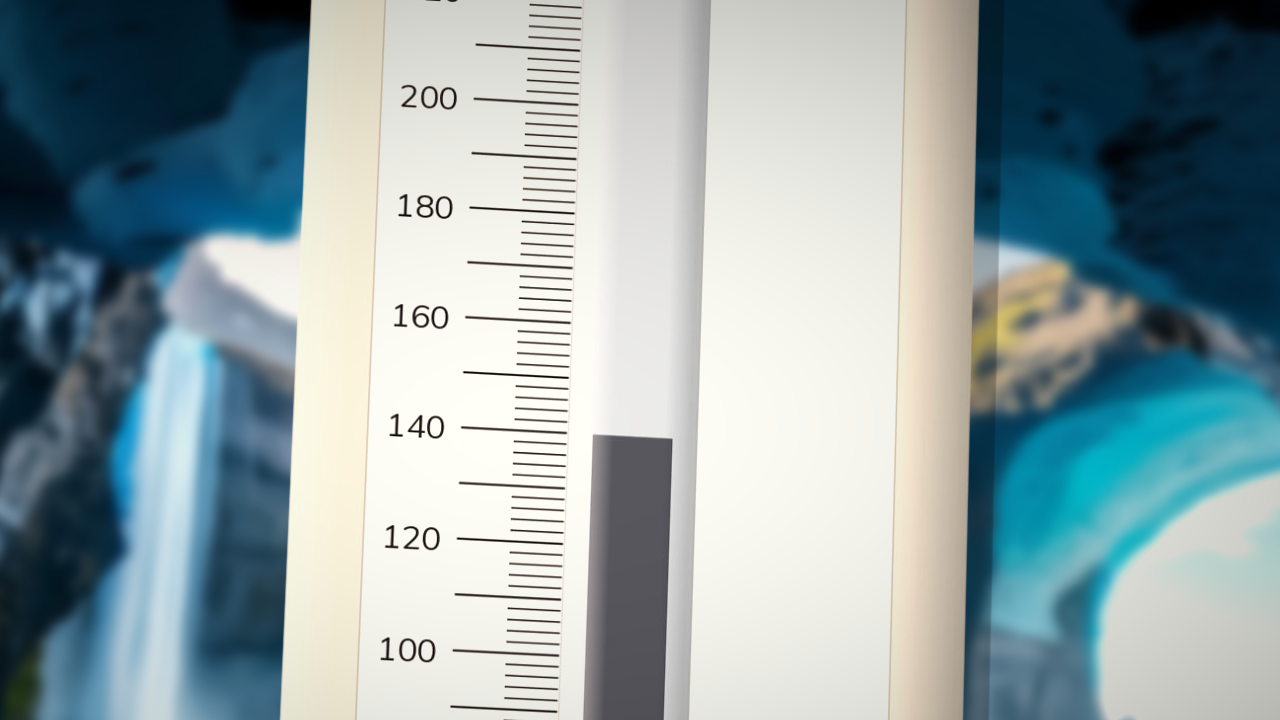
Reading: 140 mmHg
